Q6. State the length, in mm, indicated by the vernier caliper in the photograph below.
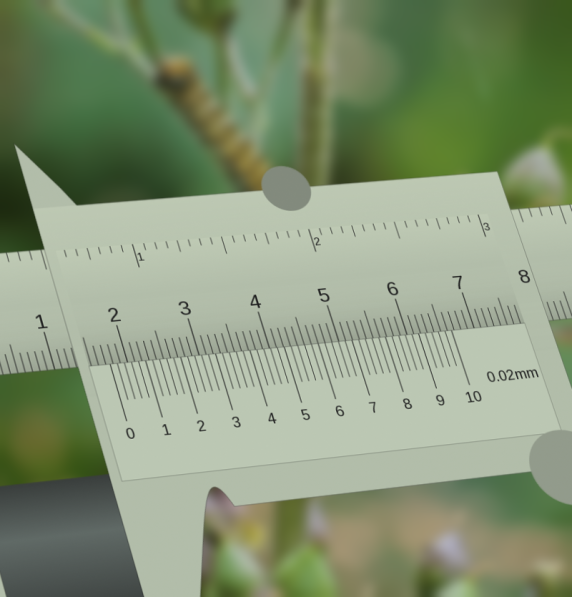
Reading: 17.6 mm
